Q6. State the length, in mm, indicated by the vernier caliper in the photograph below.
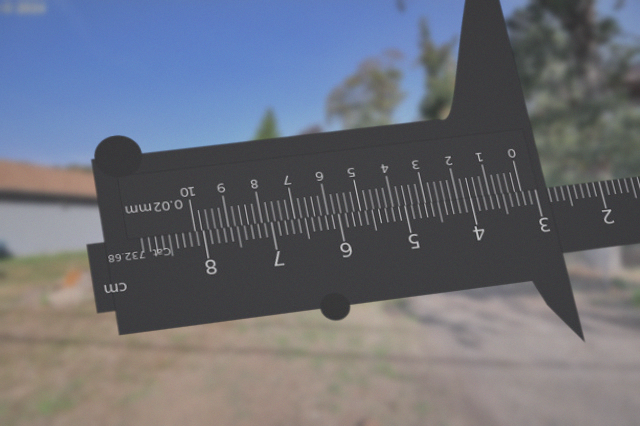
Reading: 32.2 mm
